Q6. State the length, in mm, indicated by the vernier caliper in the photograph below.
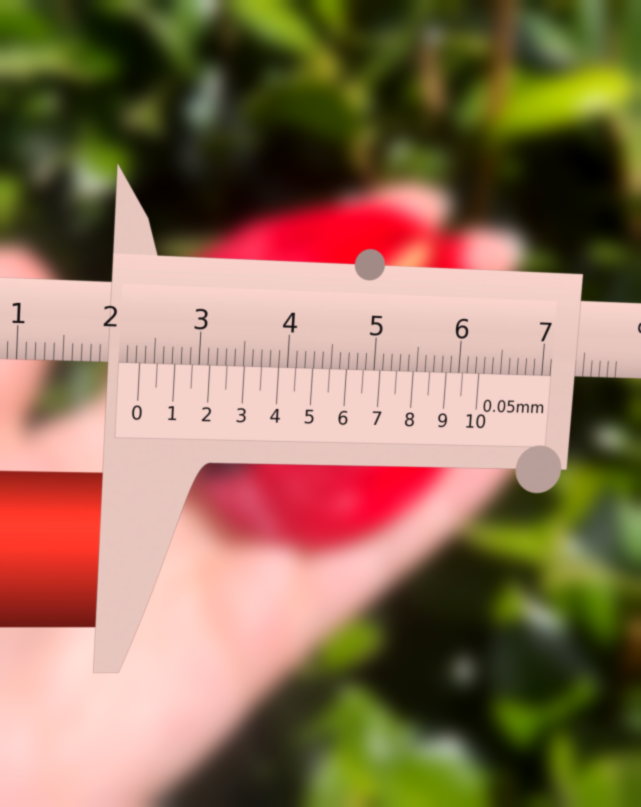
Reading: 23.4 mm
